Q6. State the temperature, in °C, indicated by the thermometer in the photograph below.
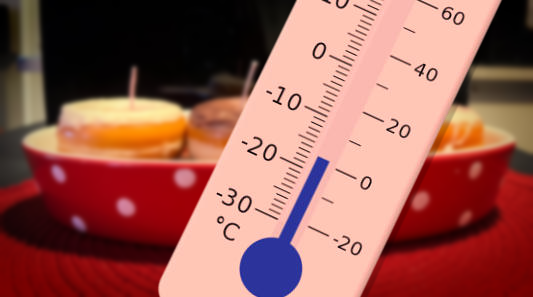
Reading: -17 °C
